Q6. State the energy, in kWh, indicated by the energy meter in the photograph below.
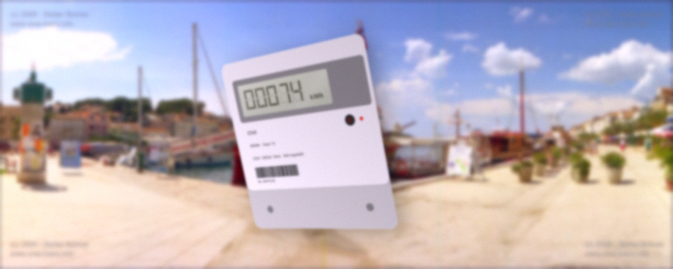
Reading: 74 kWh
